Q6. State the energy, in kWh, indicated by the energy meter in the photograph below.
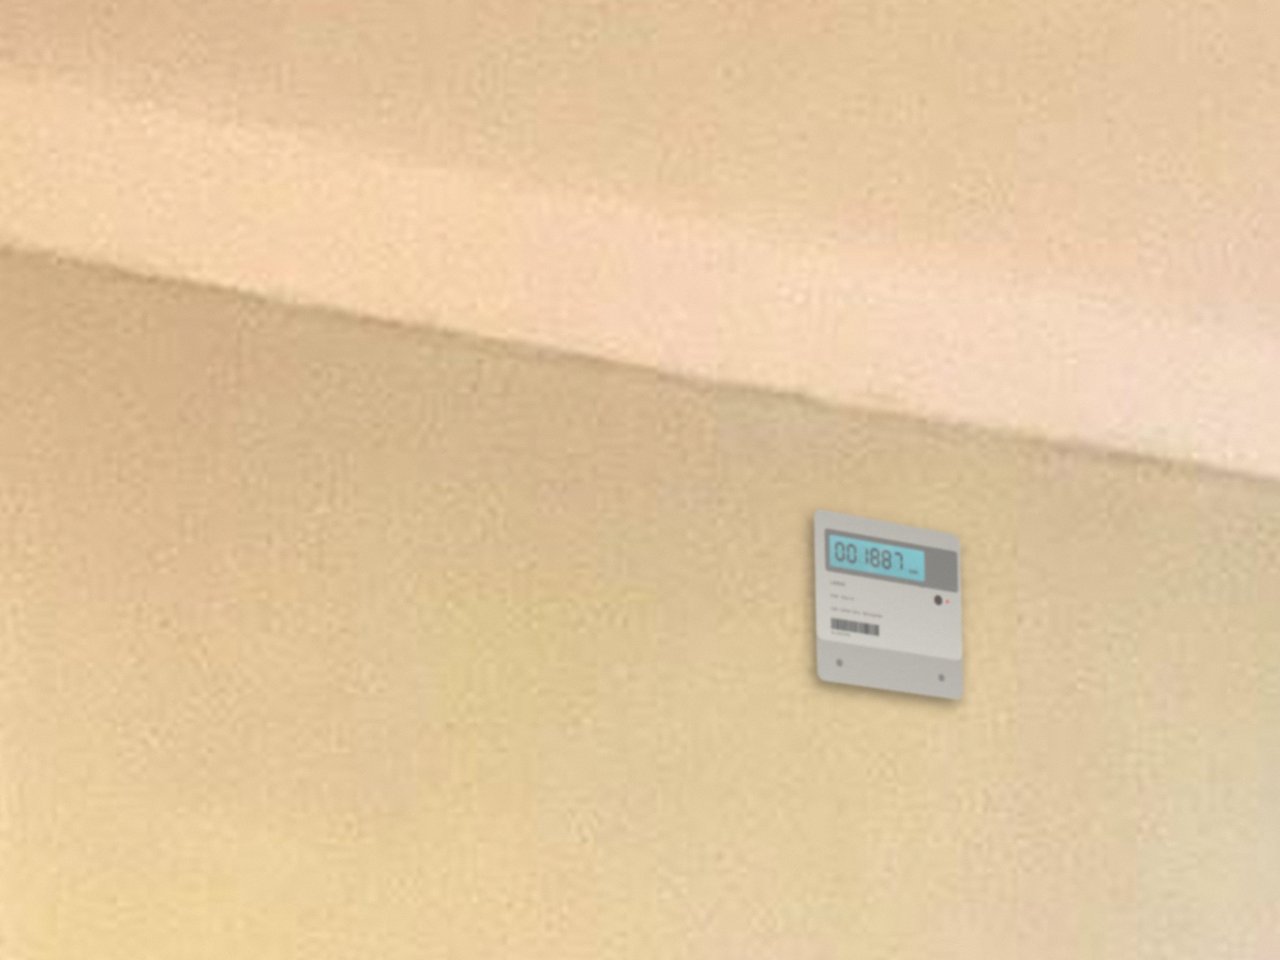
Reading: 1887 kWh
